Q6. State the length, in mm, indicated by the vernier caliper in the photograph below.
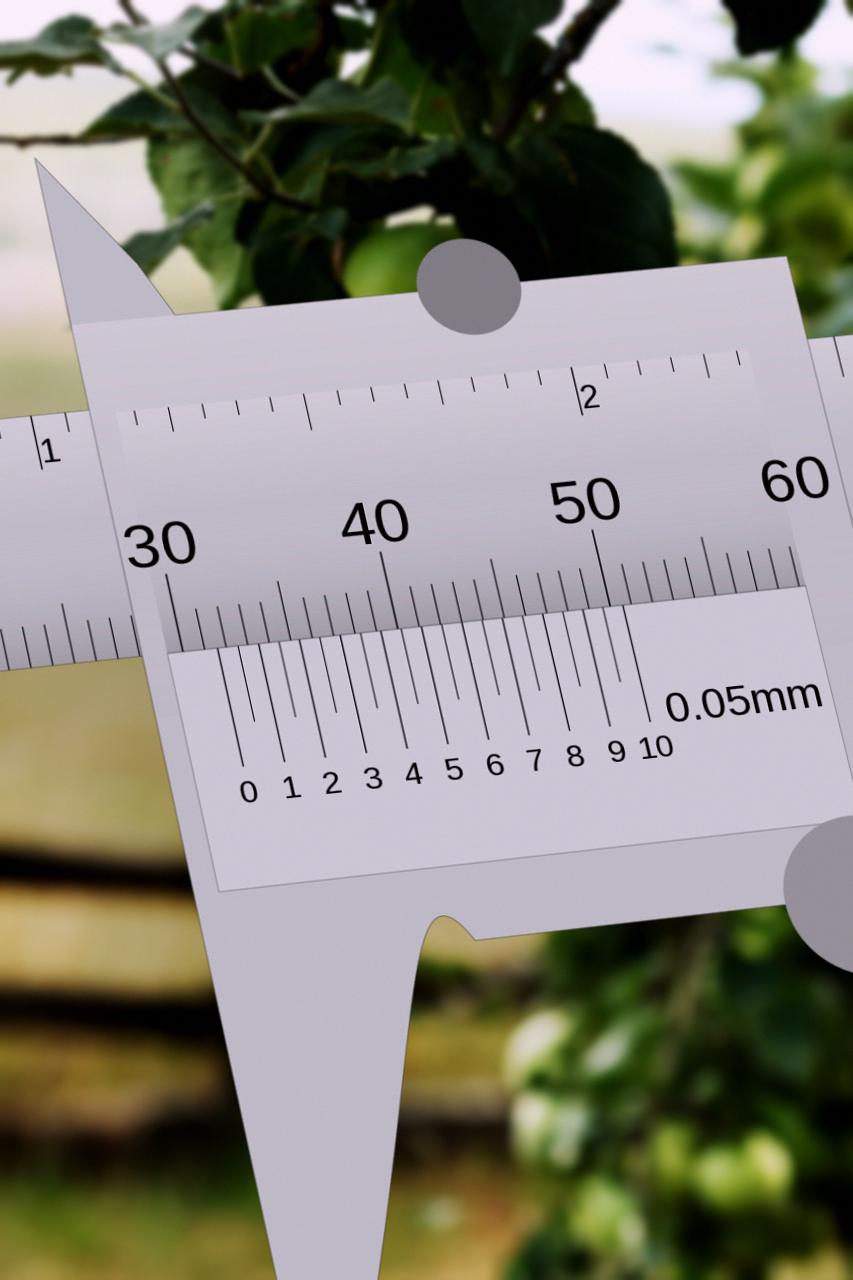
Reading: 31.6 mm
